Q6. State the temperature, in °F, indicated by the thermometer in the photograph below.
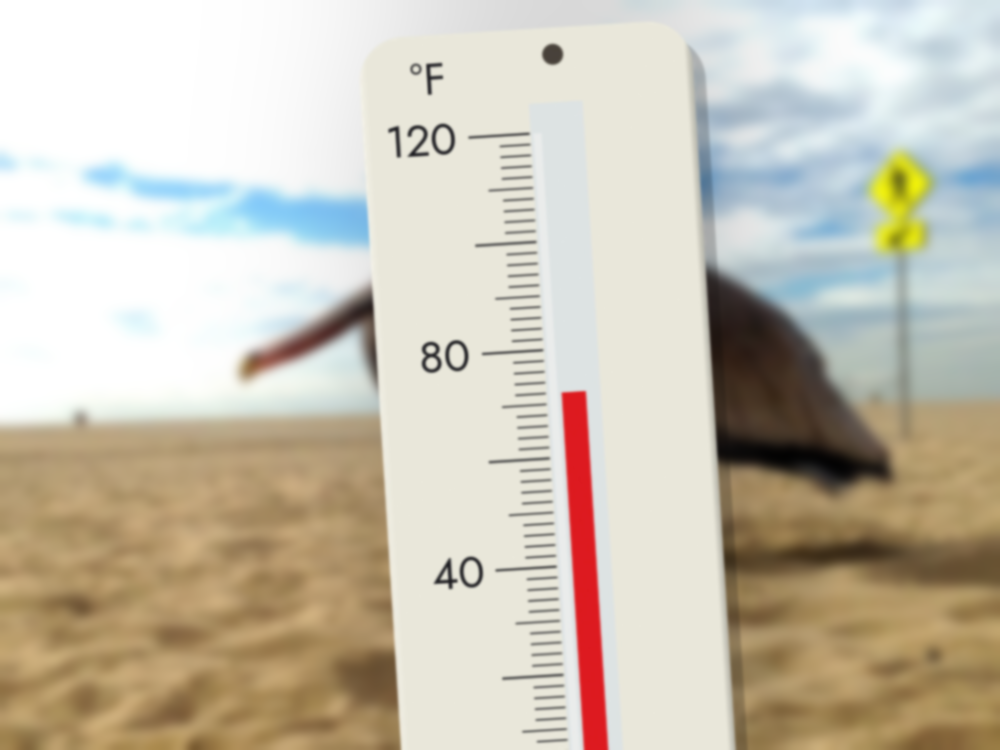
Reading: 72 °F
